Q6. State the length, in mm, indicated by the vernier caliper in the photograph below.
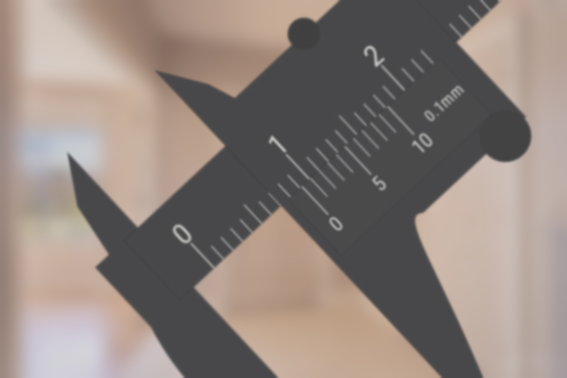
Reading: 9.2 mm
